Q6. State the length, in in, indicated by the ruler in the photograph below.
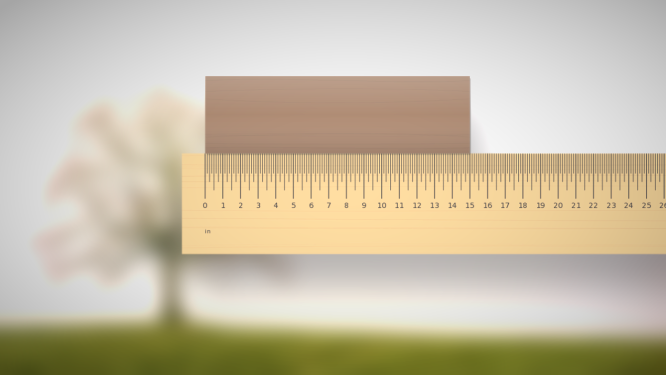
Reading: 15 in
